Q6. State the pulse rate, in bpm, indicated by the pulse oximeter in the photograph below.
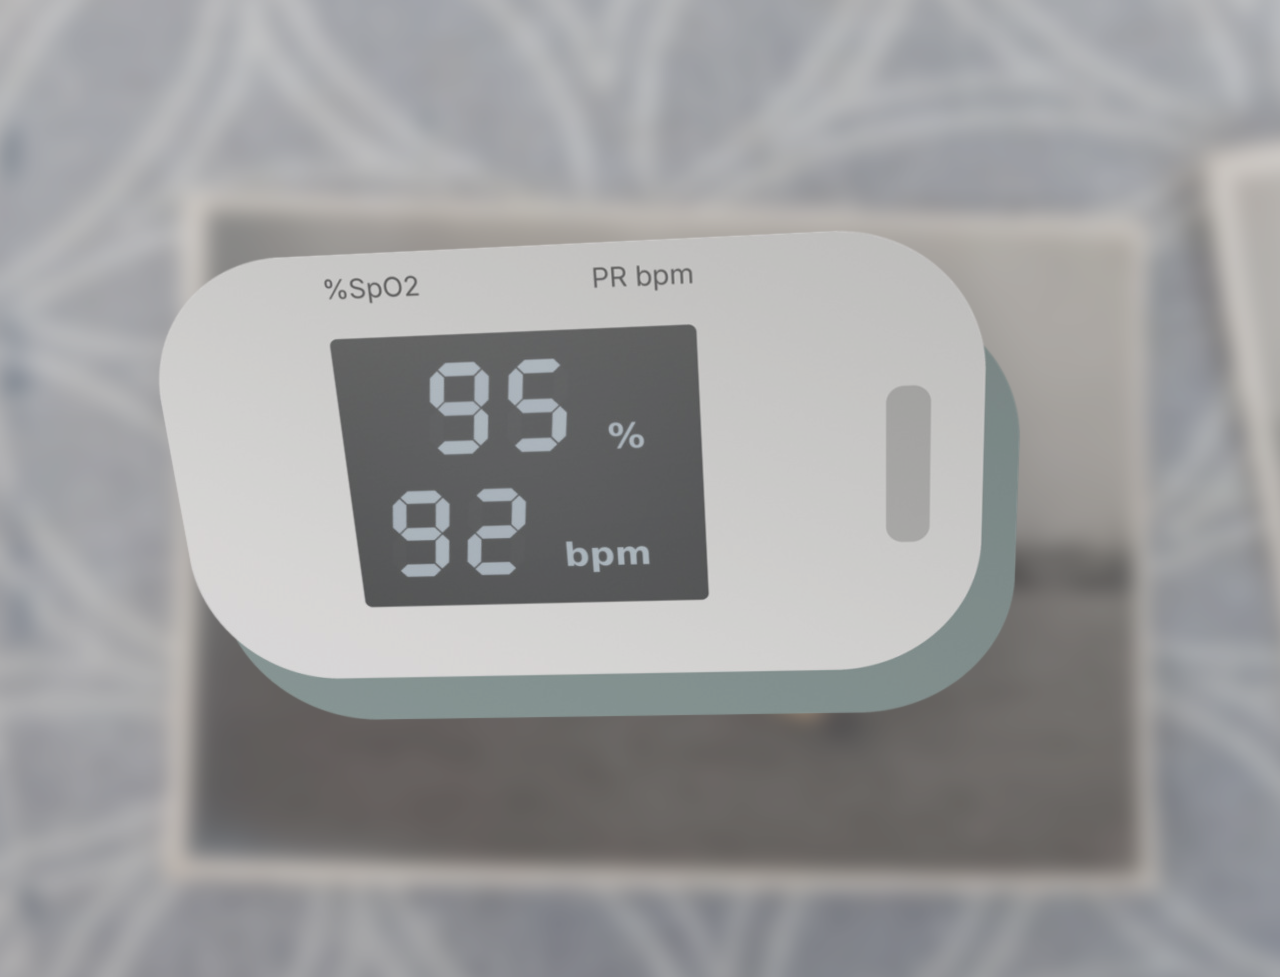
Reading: 92 bpm
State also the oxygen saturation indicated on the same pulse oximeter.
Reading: 95 %
